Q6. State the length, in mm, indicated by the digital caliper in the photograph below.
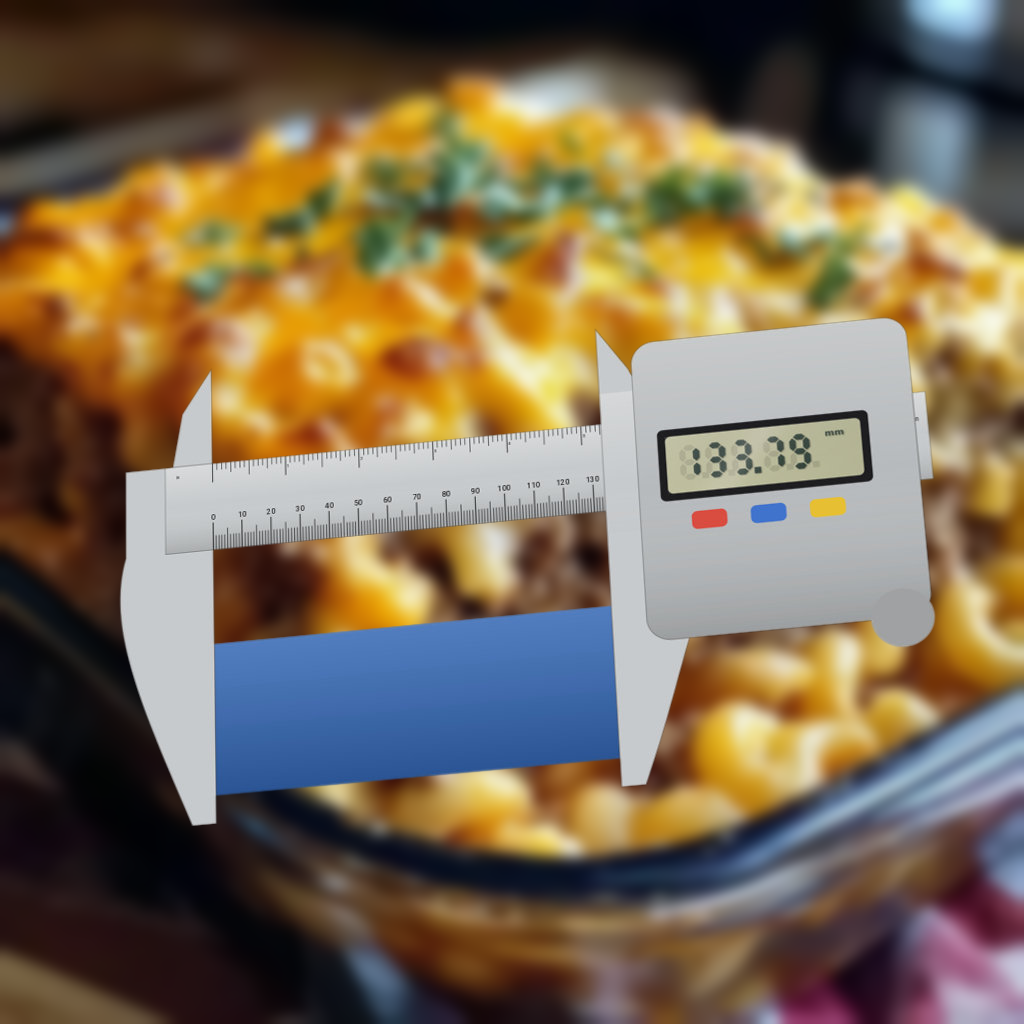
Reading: 133.79 mm
